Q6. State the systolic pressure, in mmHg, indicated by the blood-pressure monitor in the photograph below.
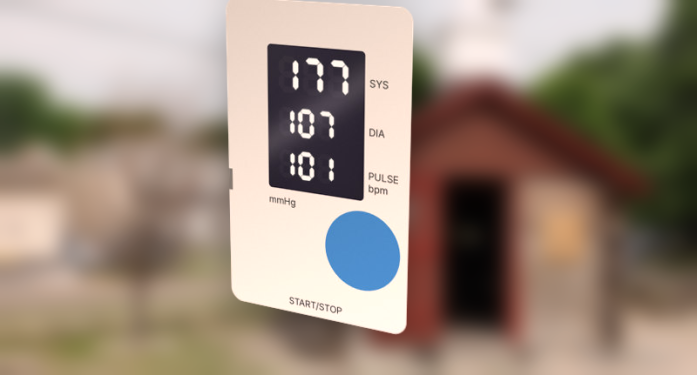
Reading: 177 mmHg
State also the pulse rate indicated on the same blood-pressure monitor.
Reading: 101 bpm
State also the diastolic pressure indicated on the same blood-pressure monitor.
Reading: 107 mmHg
